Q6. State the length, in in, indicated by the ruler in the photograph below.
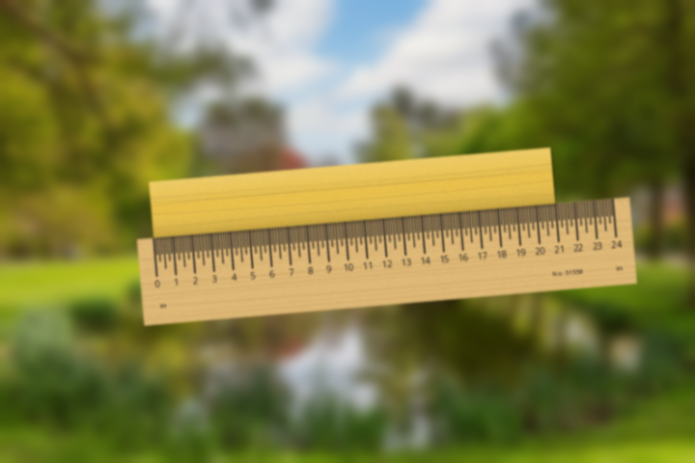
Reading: 21 in
